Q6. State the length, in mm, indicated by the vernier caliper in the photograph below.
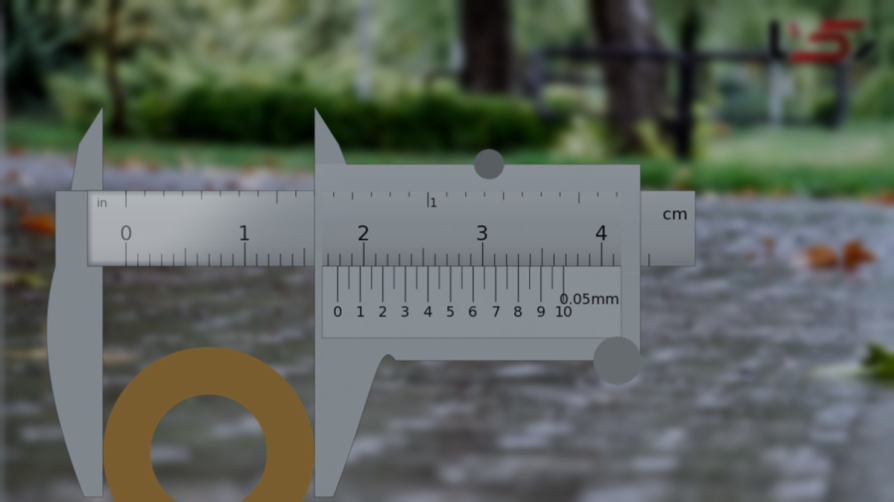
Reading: 17.8 mm
